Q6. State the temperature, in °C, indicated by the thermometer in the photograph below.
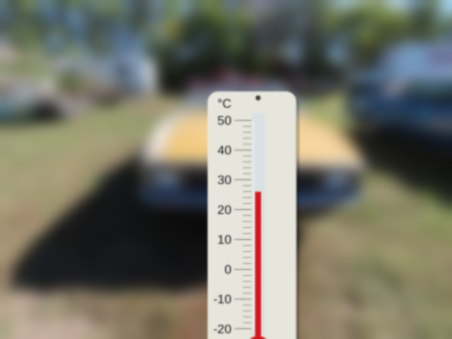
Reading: 26 °C
